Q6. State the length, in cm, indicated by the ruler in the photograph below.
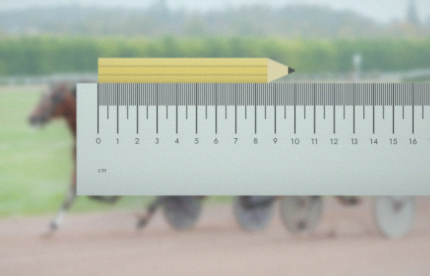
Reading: 10 cm
